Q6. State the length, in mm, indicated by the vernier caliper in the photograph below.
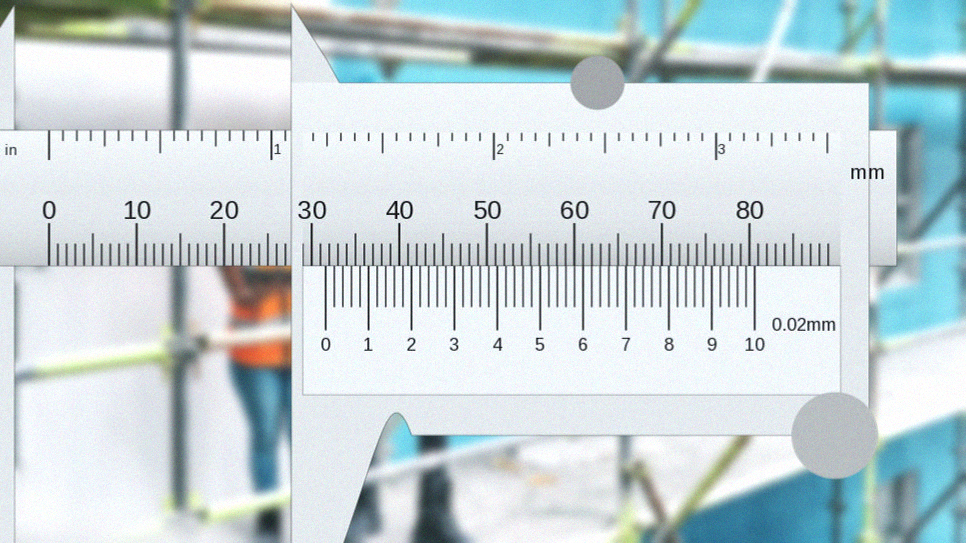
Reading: 31.6 mm
